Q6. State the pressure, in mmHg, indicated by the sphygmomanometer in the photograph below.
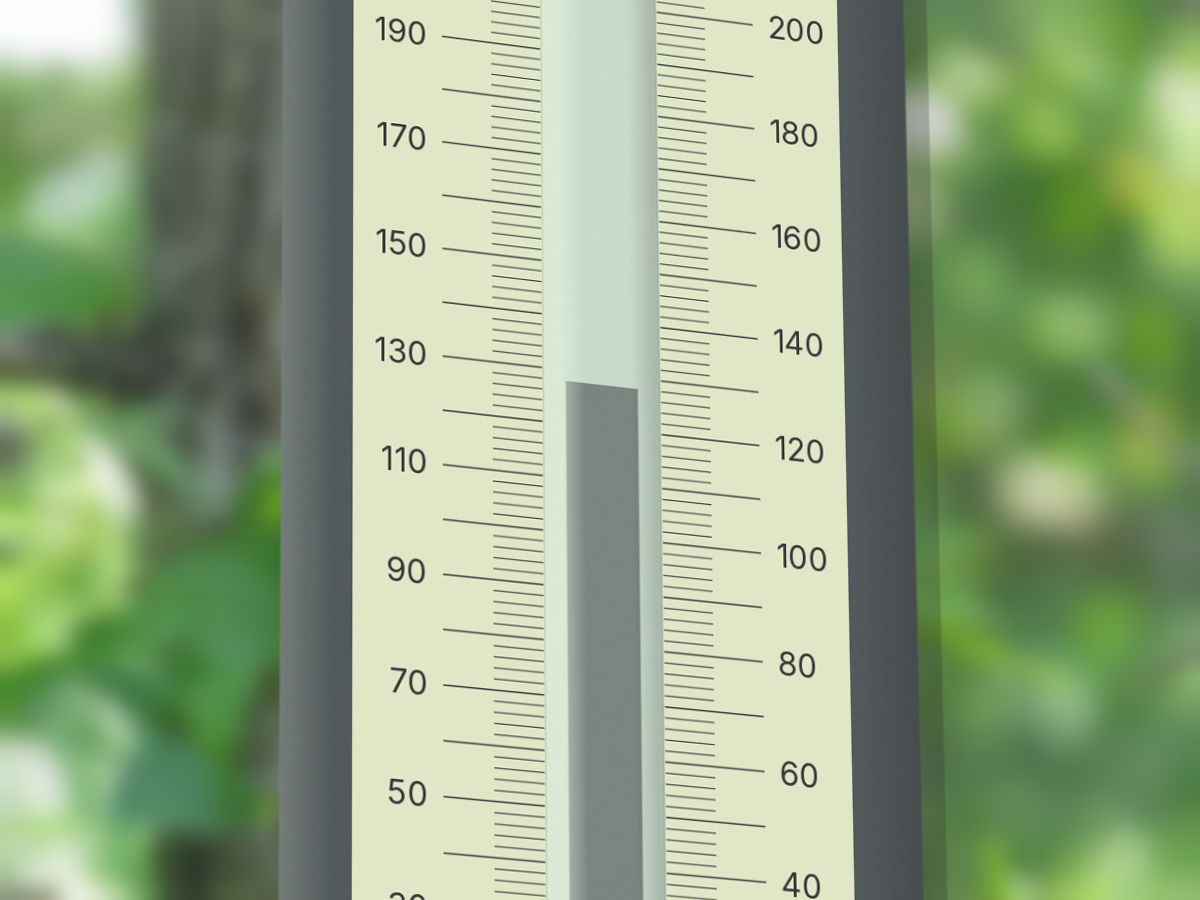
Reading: 128 mmHg
